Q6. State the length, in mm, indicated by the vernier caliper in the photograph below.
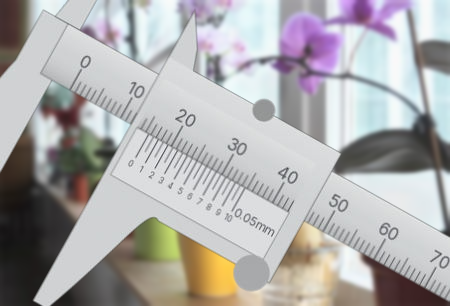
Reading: 15.6 mm
